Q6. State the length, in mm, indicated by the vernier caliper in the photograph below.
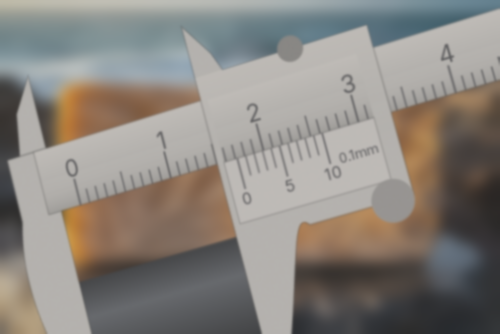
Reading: 17.2 mm
